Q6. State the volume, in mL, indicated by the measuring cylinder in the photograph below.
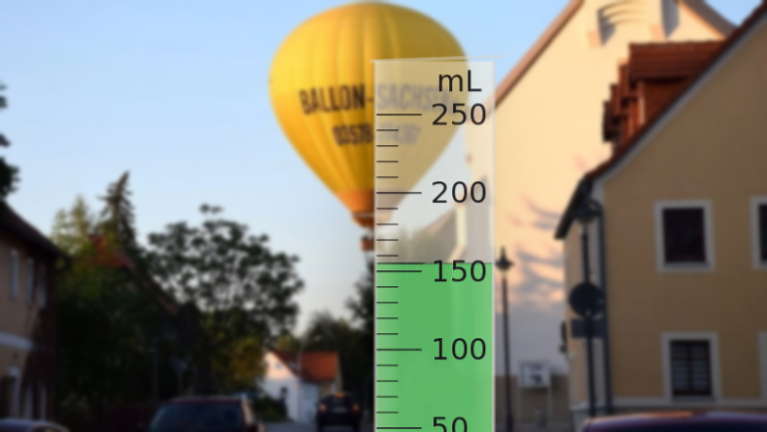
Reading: 155 mL
